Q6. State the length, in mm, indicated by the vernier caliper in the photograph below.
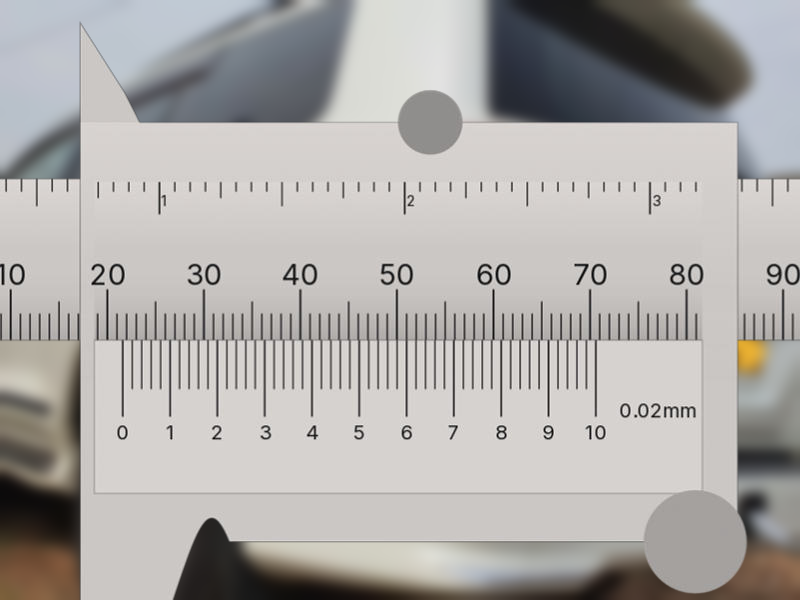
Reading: 21.6 mm
